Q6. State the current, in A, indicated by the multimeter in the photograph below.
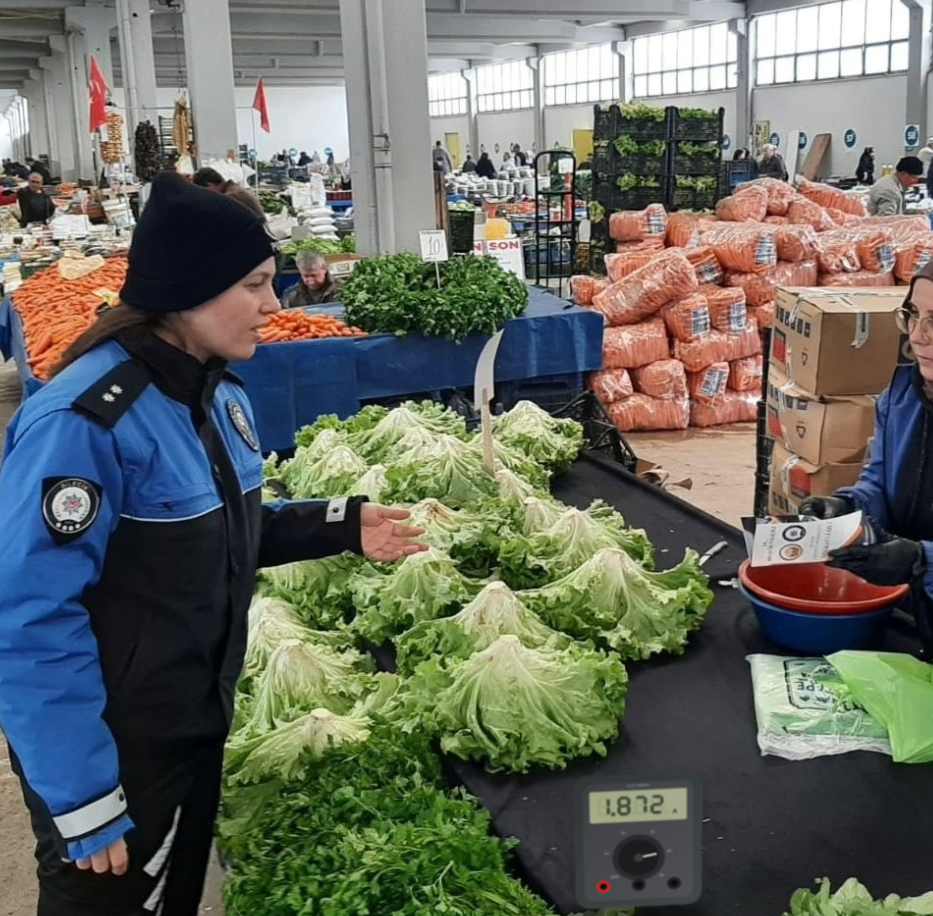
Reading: 1.872 A
